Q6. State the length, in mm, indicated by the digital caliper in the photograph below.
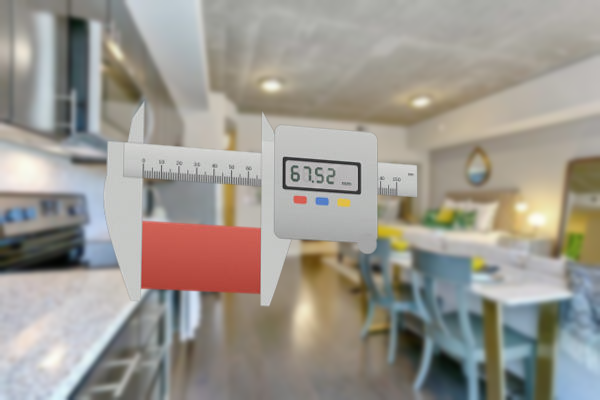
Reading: 67.52 mm
